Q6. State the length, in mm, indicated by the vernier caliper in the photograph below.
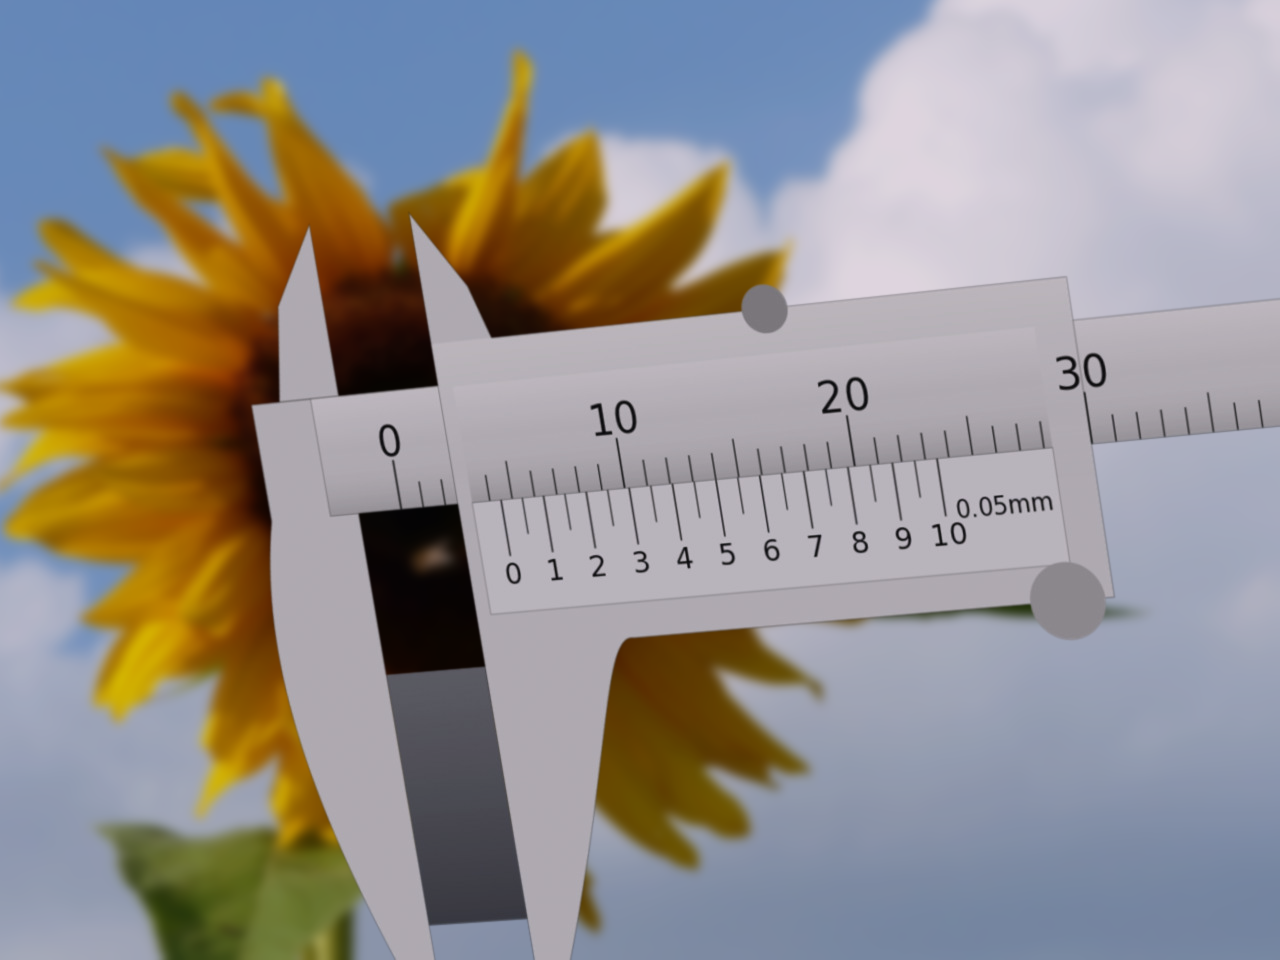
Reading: 4.5 mm
